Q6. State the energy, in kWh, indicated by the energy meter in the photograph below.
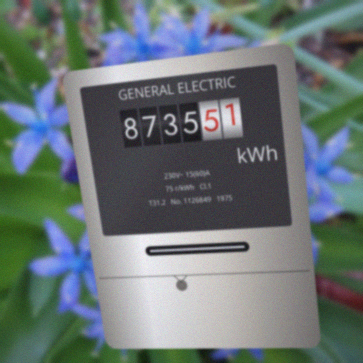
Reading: 8735.51 kWh
